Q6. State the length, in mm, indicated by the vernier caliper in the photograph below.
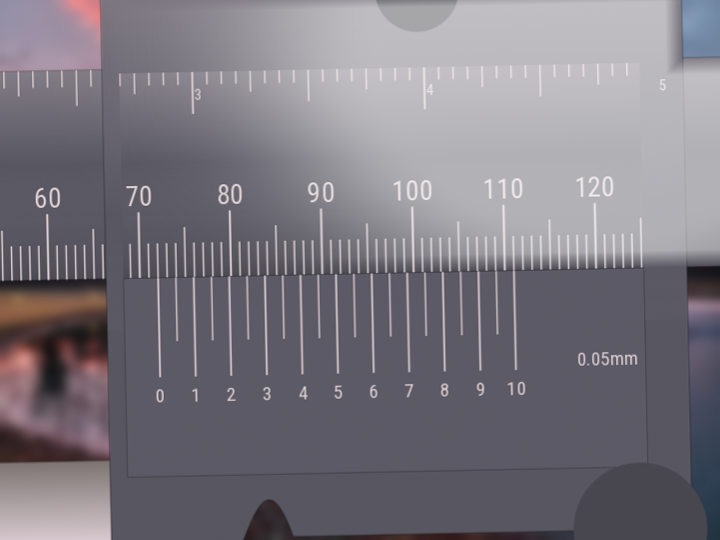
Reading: 72.0 mm
